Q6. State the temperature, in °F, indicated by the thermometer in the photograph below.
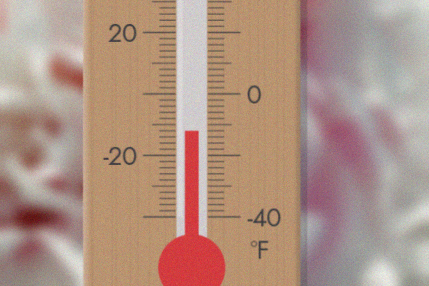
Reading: -12 °F
